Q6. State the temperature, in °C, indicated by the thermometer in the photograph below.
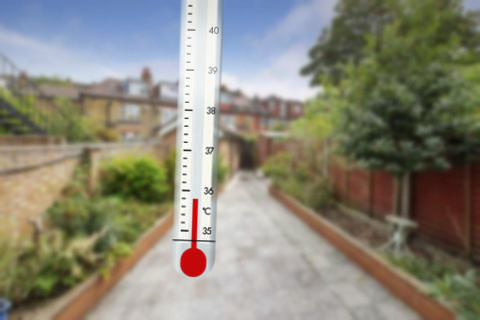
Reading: 35.8 °C
